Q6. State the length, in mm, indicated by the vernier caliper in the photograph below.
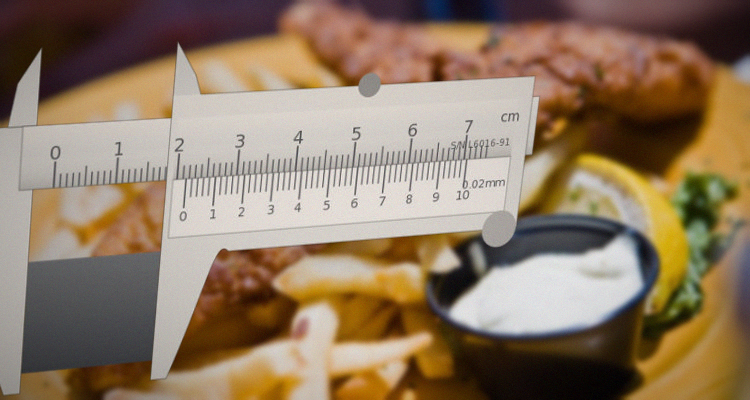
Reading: 21.5 mm
